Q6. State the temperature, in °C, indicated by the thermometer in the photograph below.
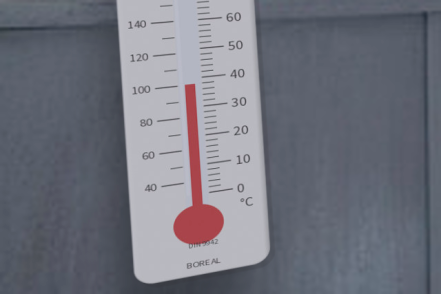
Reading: 38 °C
